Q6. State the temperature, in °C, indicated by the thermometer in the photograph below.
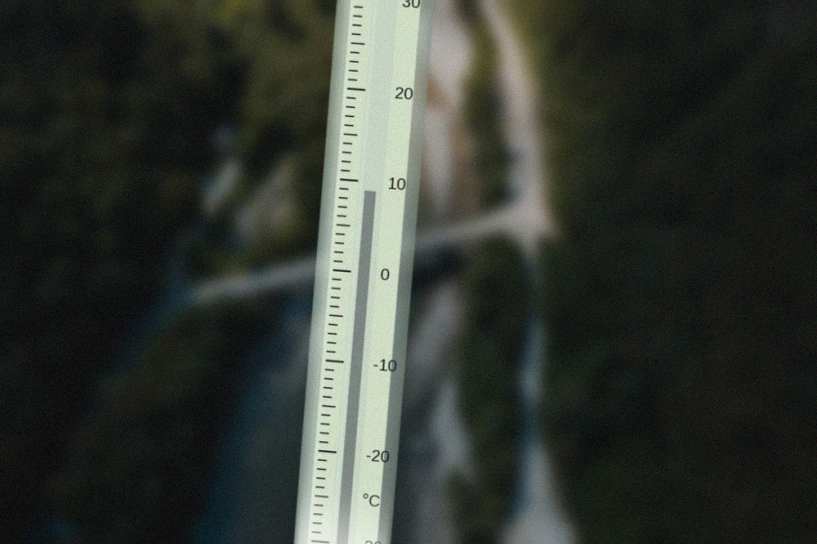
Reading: 9 °C
